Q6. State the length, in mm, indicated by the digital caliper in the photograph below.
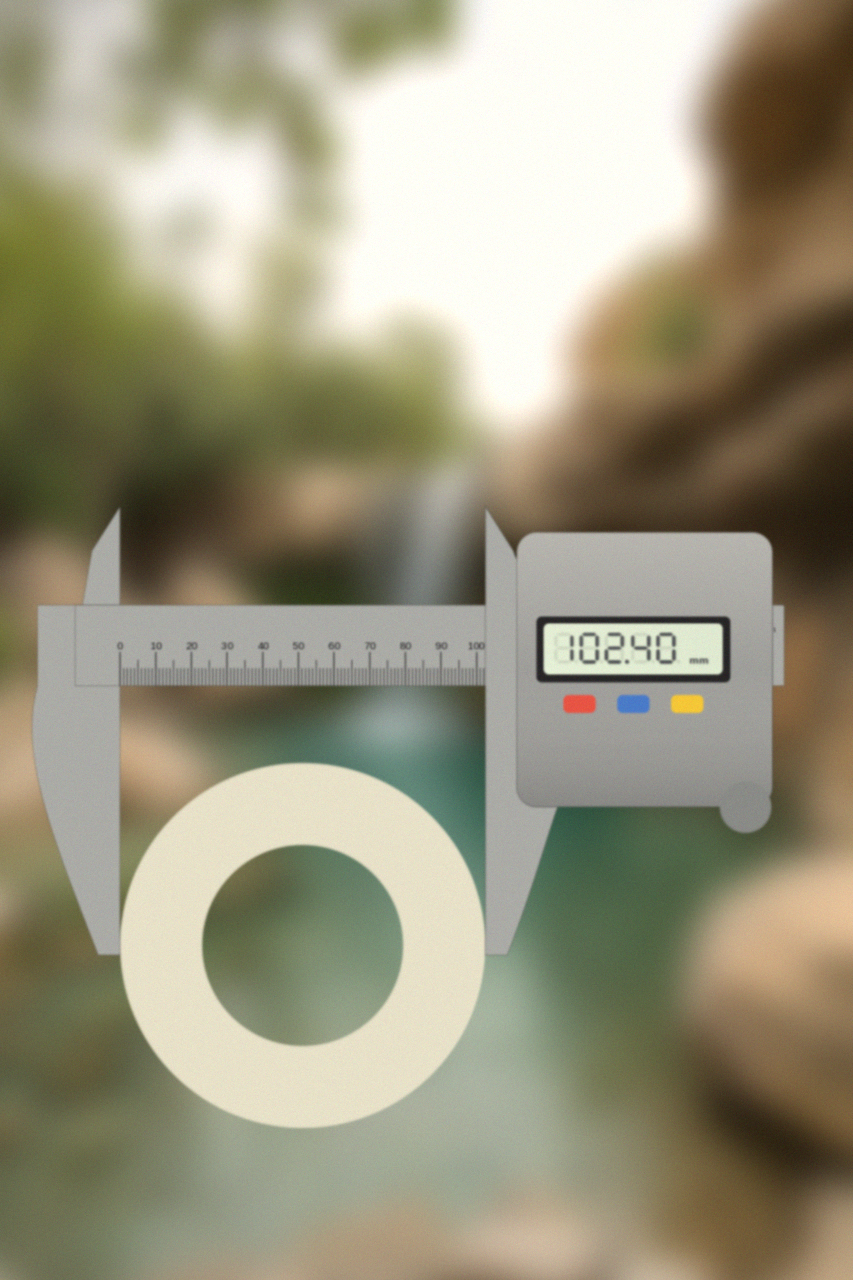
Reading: 102.40 mm
